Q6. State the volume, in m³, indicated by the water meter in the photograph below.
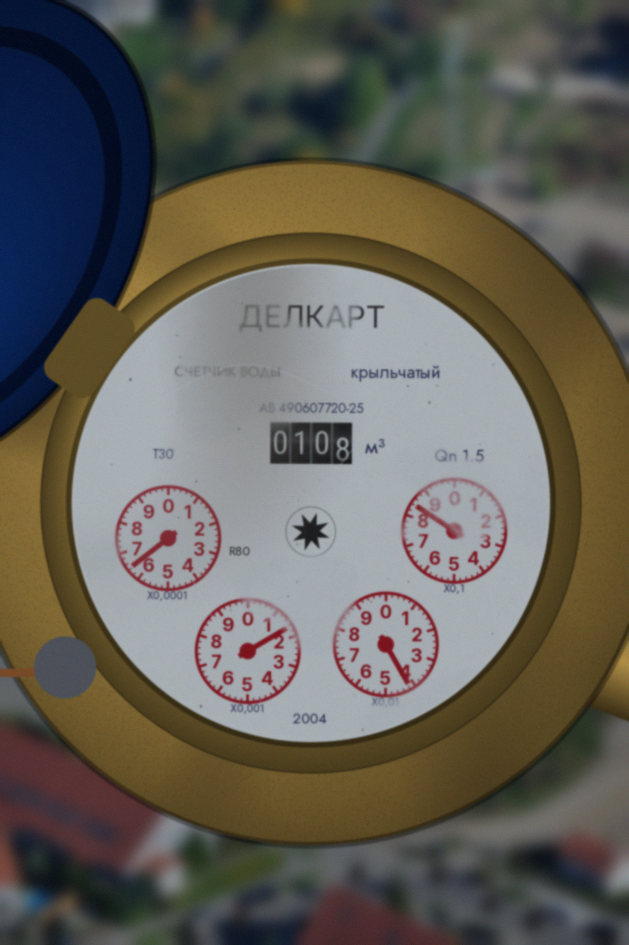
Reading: 107.8416 m³
